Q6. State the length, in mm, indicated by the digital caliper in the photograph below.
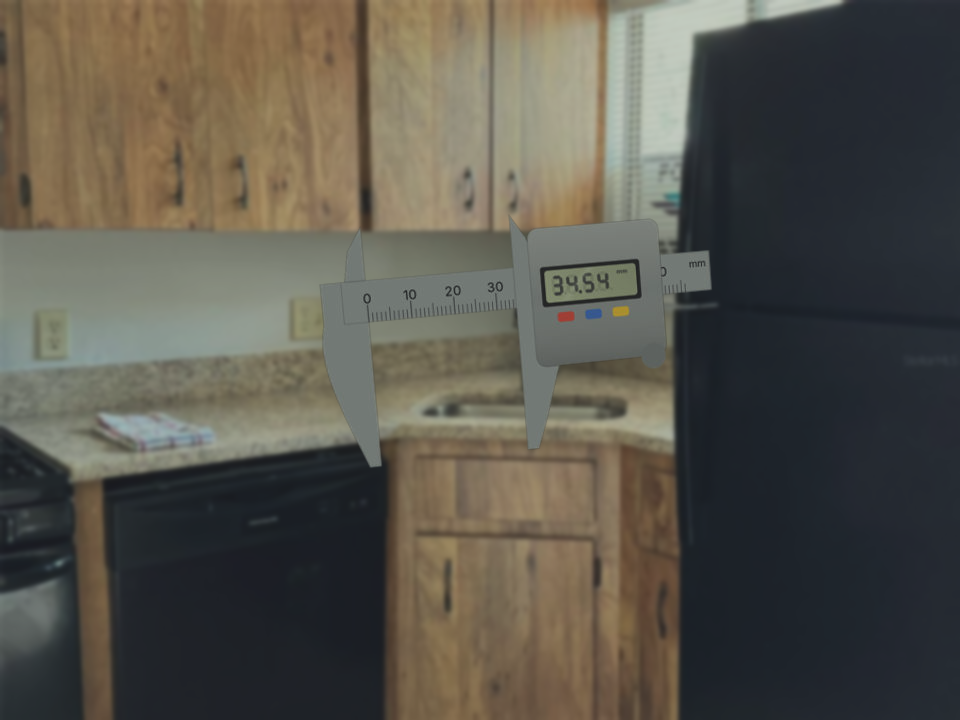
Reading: 34.54 mm
